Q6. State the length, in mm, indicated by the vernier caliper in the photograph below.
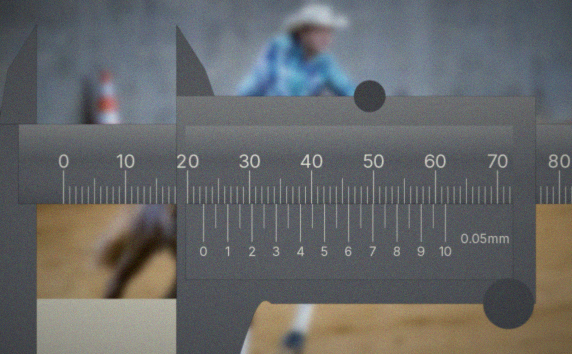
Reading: 22.6 mm
